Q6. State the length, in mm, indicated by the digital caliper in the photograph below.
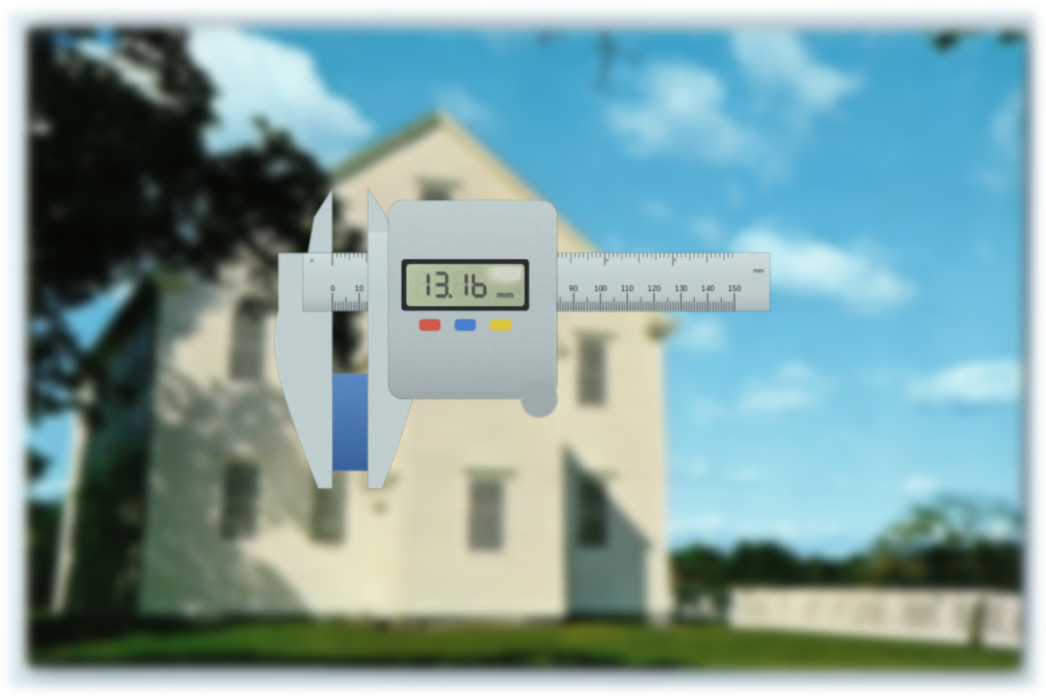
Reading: 13.16 mm
